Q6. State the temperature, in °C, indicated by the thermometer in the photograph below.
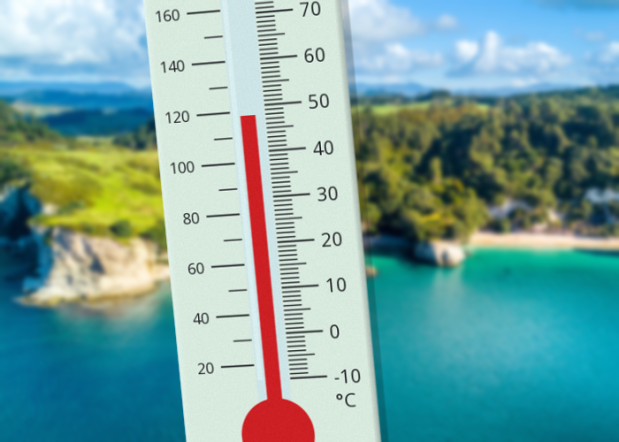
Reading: 48 °C
